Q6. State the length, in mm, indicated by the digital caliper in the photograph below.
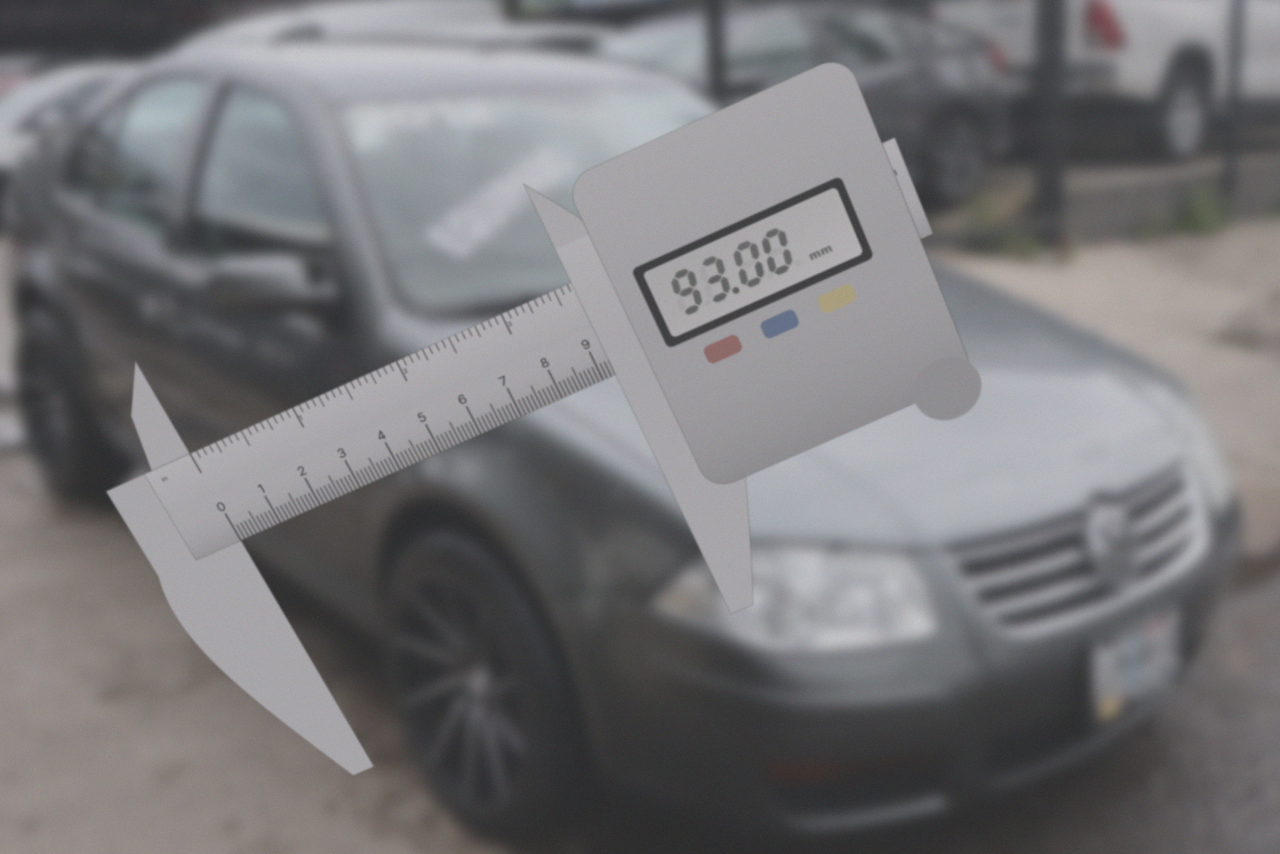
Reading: 93.00 mm
